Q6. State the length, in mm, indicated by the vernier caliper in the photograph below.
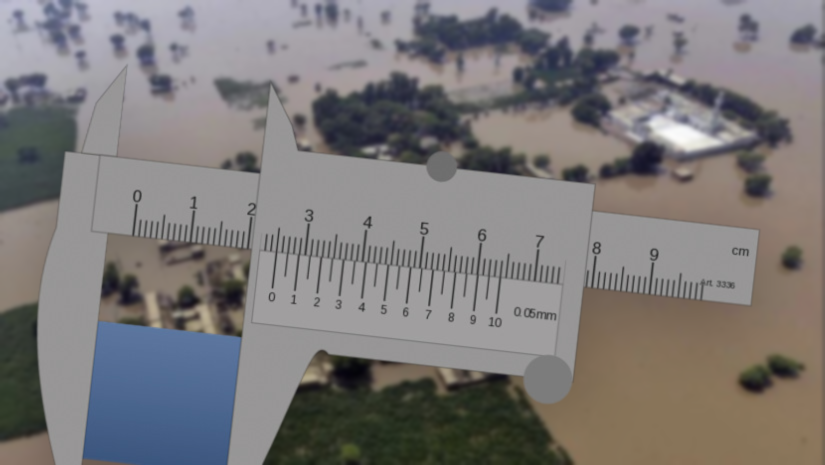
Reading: 25.0 mm
